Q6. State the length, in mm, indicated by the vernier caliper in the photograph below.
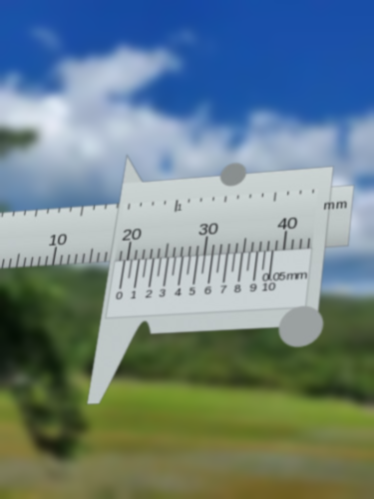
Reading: 19.6 mm
